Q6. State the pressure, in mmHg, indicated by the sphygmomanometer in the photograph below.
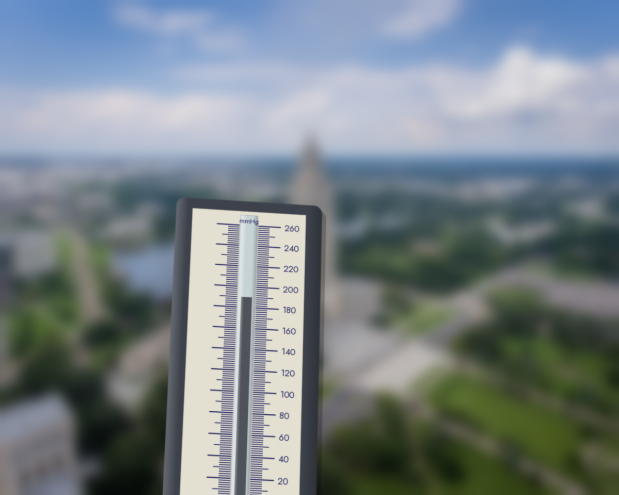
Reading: 190 mmHg
